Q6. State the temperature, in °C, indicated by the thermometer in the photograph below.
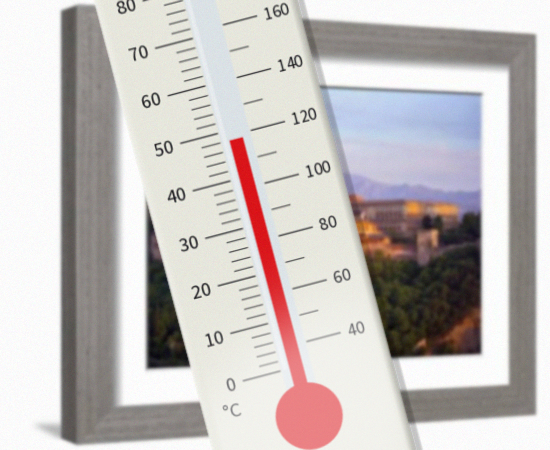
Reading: 48 °C
